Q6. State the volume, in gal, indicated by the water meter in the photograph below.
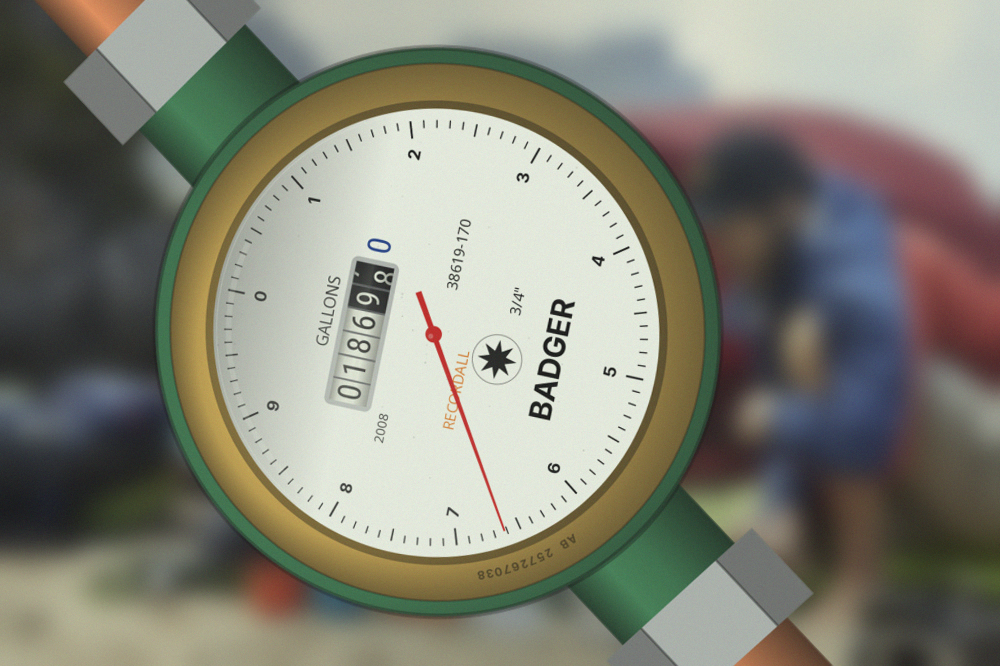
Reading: 186976.6 gal
